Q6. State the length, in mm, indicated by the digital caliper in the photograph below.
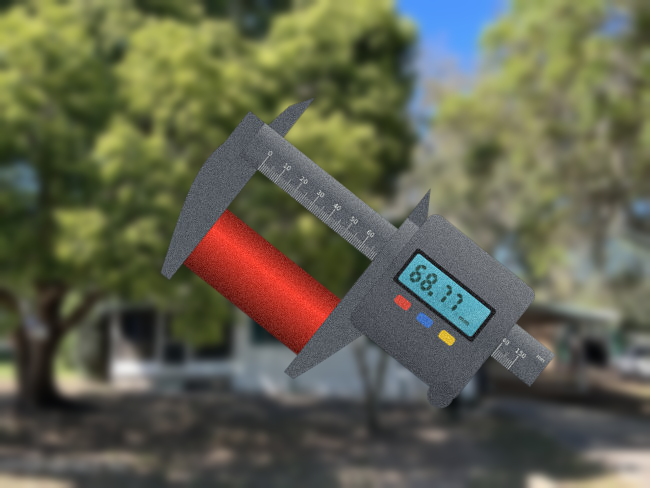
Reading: 68.77 mm
